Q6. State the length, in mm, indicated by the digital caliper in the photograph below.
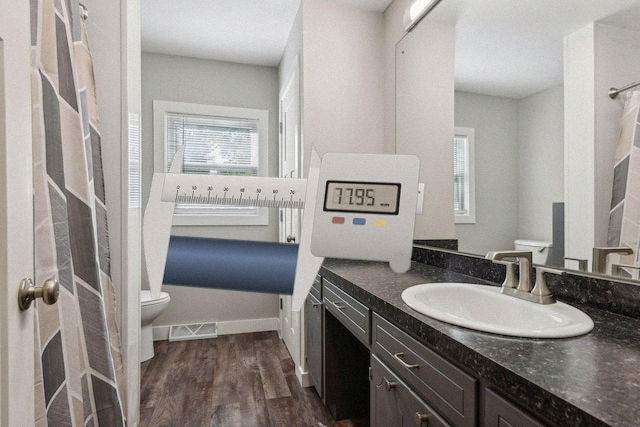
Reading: 77.95 mm
